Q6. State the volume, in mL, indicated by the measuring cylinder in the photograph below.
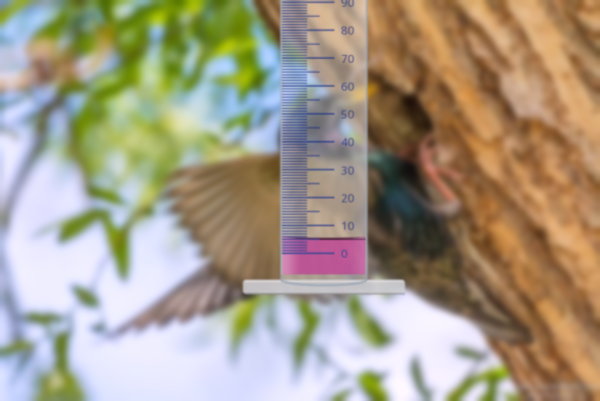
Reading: 5 mL
